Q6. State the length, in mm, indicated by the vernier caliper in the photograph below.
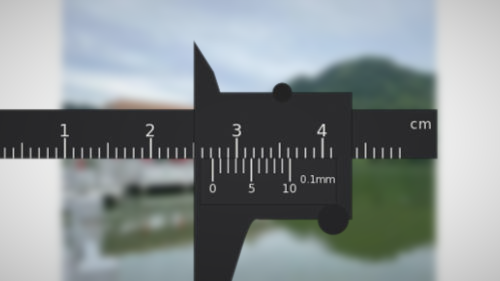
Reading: 27.2 mm
